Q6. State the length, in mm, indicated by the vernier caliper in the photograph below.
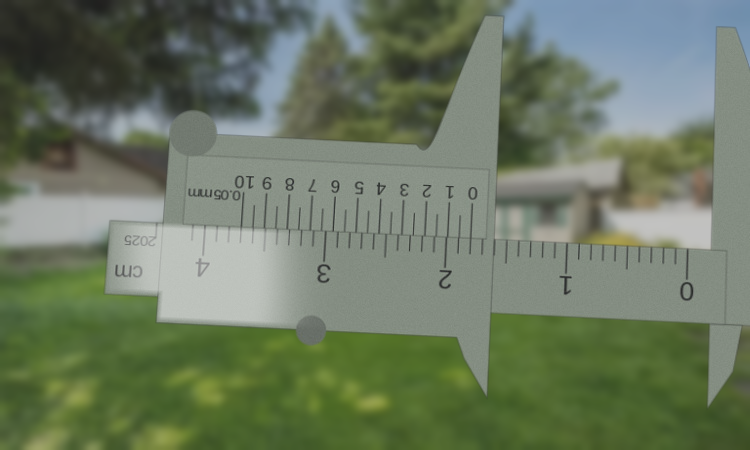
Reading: 18.0 mm
